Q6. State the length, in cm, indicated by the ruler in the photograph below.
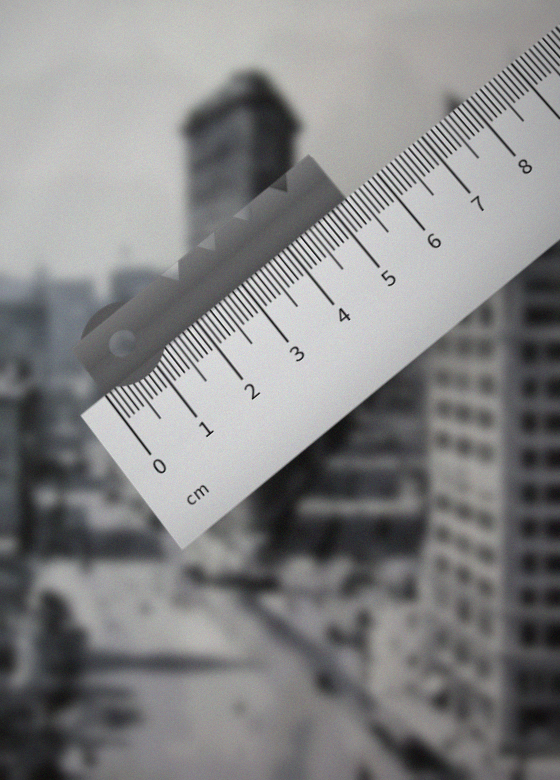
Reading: 5.3 cm
